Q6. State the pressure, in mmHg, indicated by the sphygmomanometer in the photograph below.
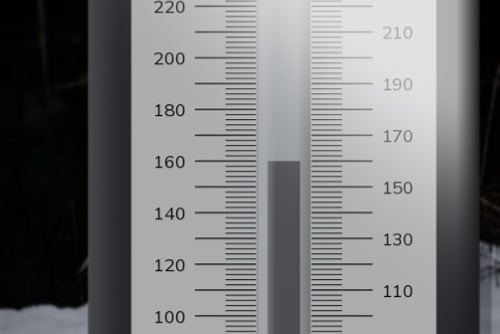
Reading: 160 mmHg
